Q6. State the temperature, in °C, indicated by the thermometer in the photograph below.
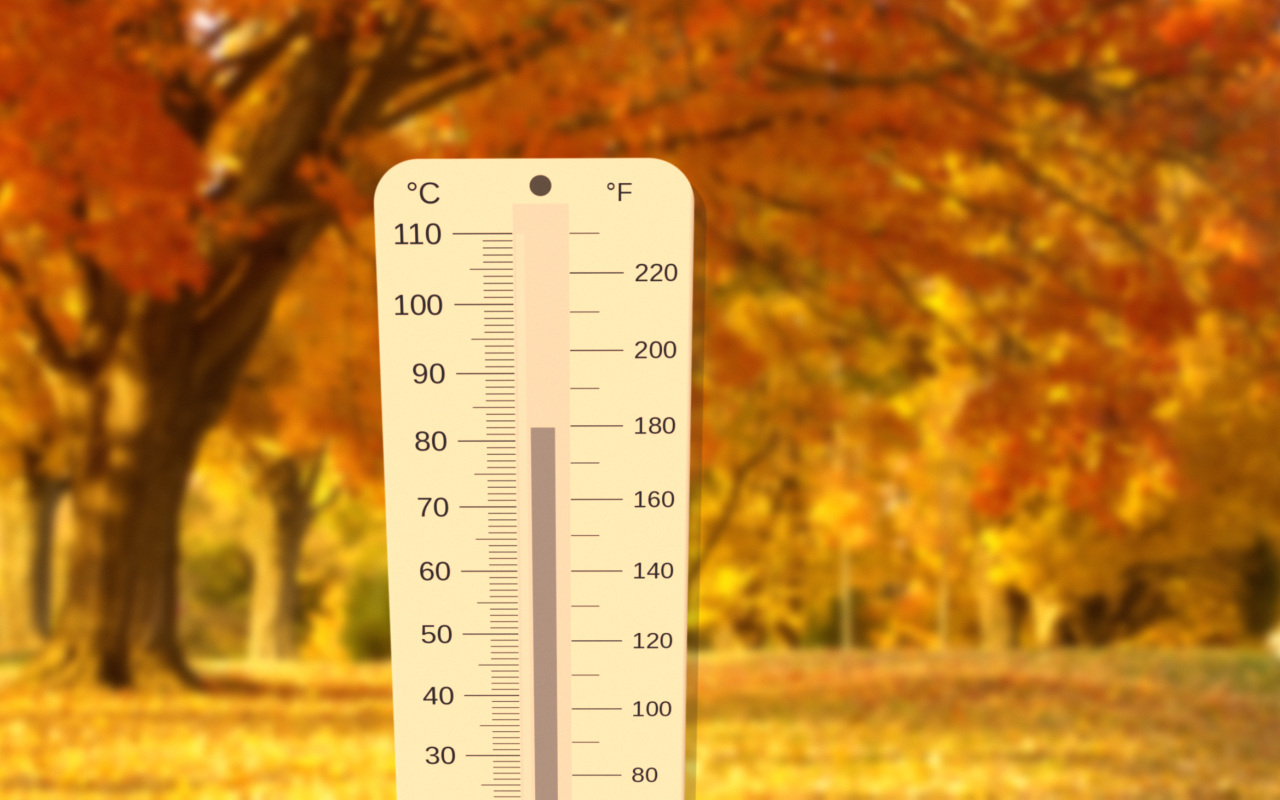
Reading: 82 °C
